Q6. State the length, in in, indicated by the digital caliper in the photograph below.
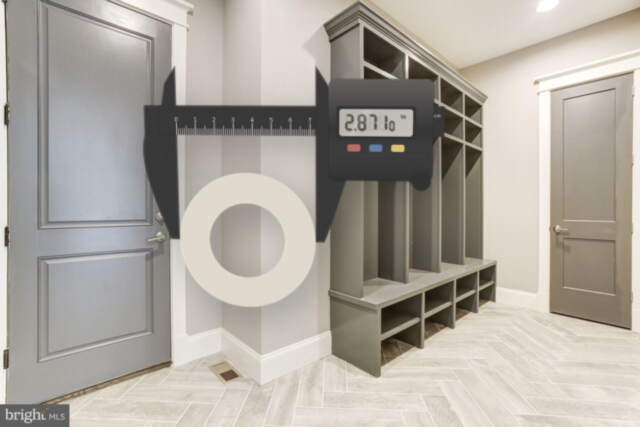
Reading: 2.8710 in
